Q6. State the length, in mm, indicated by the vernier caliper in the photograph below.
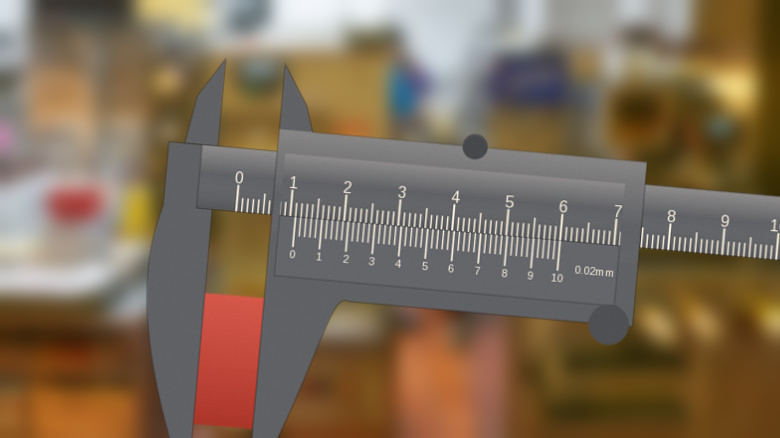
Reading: 11.0 mm
